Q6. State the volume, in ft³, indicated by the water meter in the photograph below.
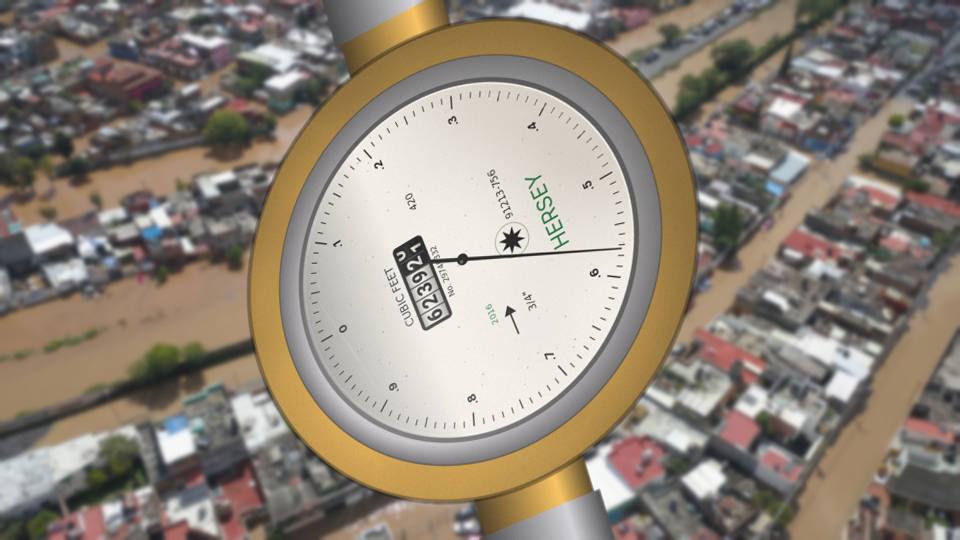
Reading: 623920.57 ft³
